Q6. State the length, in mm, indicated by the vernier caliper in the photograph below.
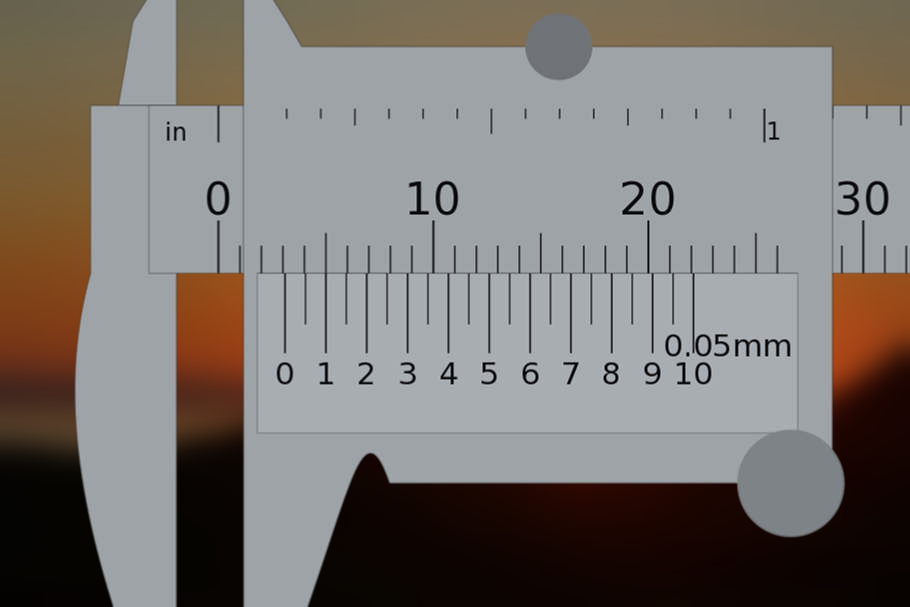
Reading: 3.1 mm
